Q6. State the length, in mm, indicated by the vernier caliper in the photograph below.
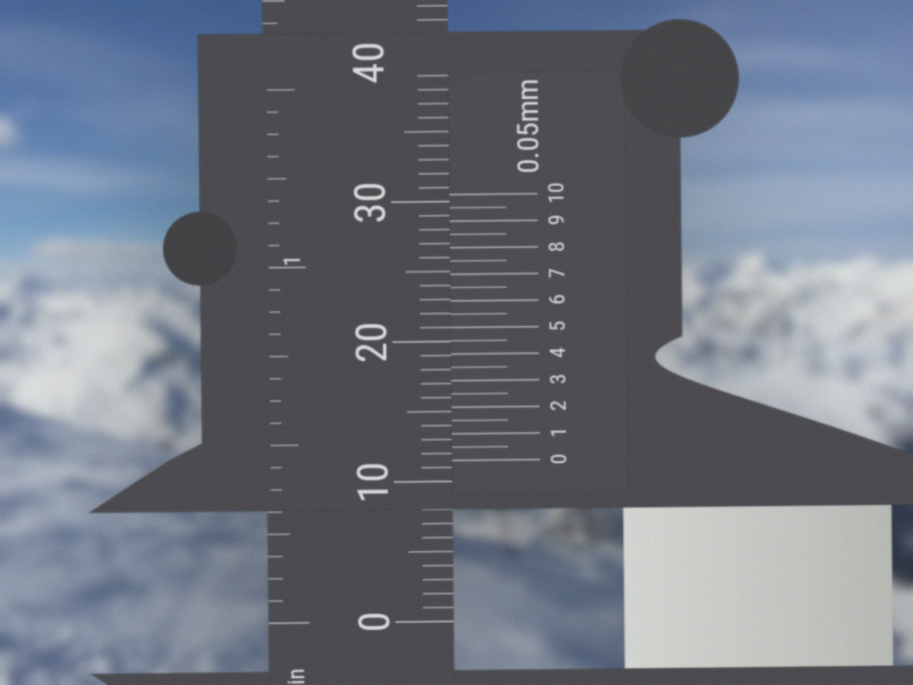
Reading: 11.5 mm
